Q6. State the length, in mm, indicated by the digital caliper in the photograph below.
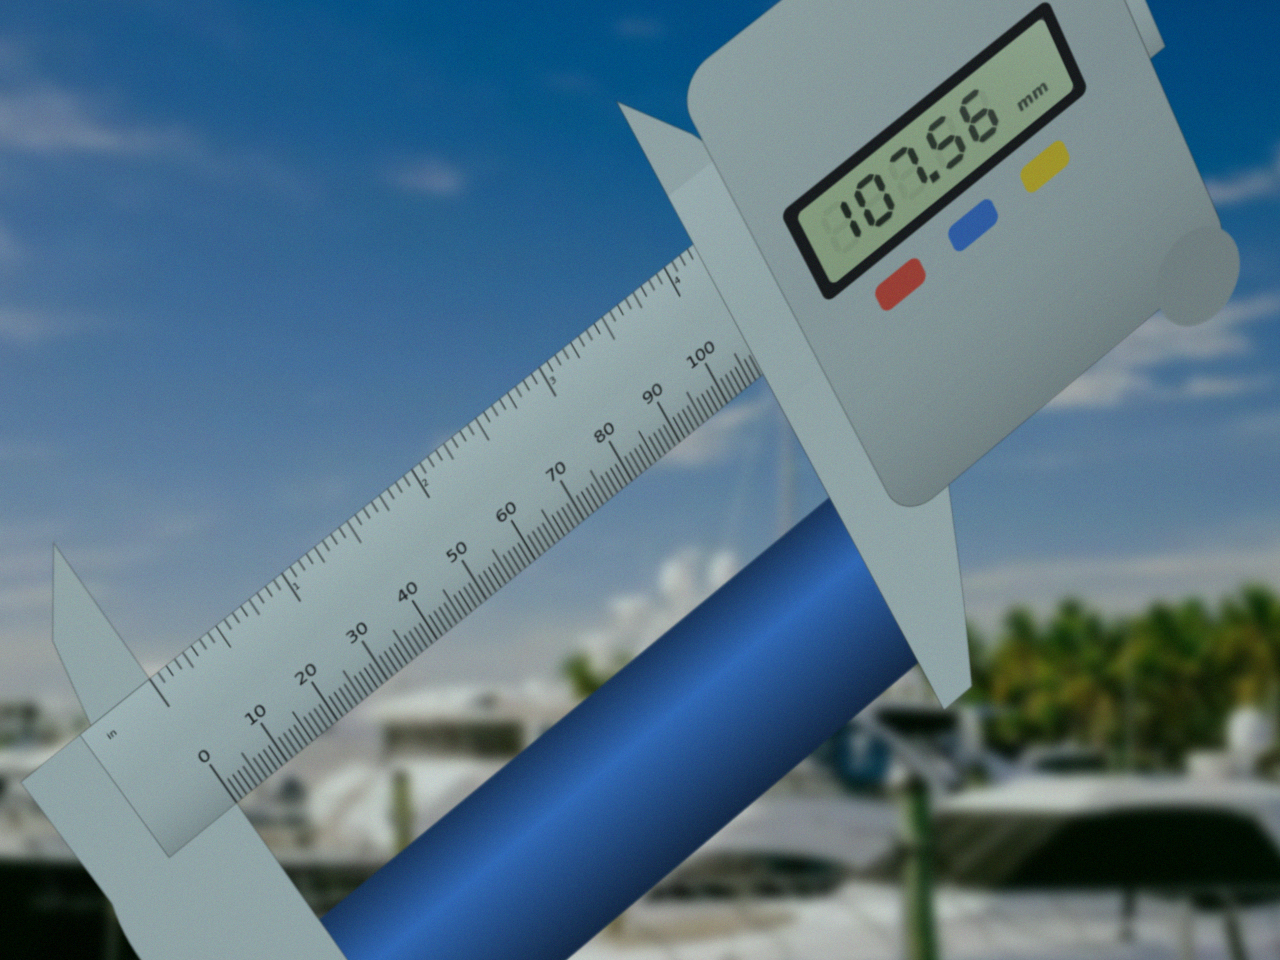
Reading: 107.56 mm
